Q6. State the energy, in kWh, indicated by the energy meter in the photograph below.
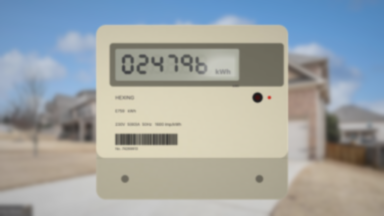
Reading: 24796 kWh
